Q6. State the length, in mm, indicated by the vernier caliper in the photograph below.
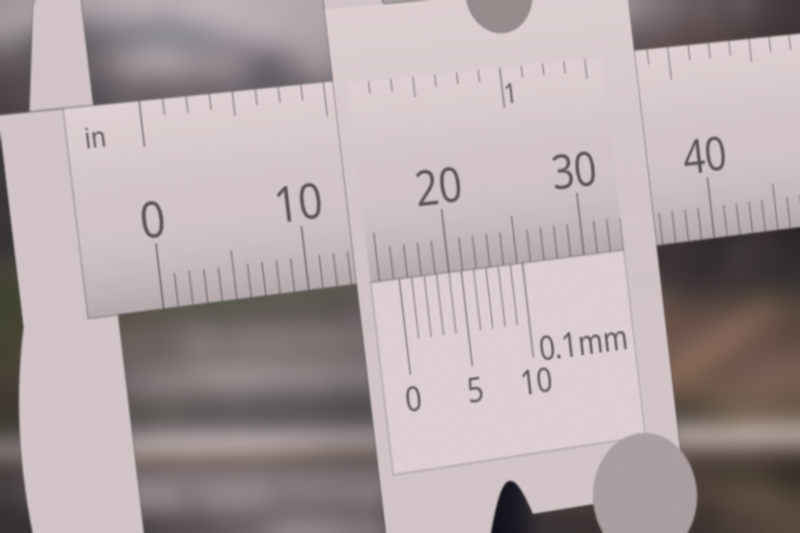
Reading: 16.4 mm
